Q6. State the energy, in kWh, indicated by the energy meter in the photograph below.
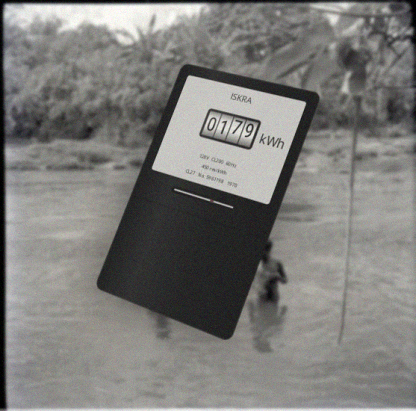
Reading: 179 kWh
